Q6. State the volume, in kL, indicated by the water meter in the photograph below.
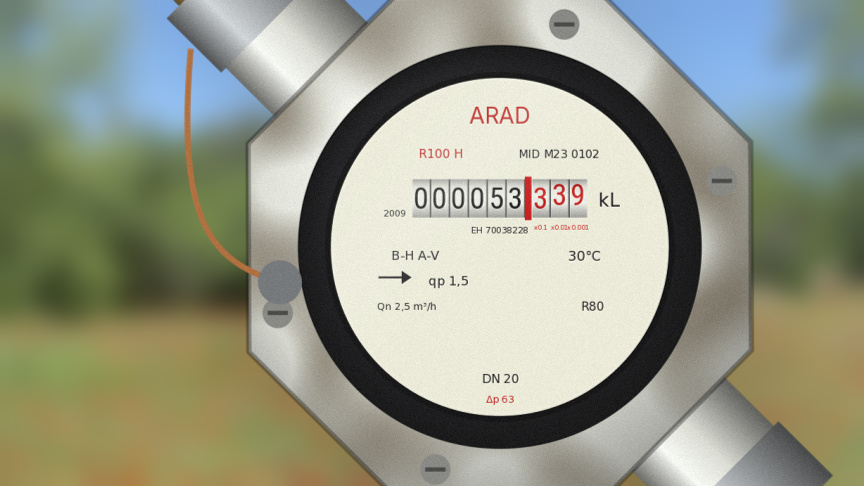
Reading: 53.339 kL
